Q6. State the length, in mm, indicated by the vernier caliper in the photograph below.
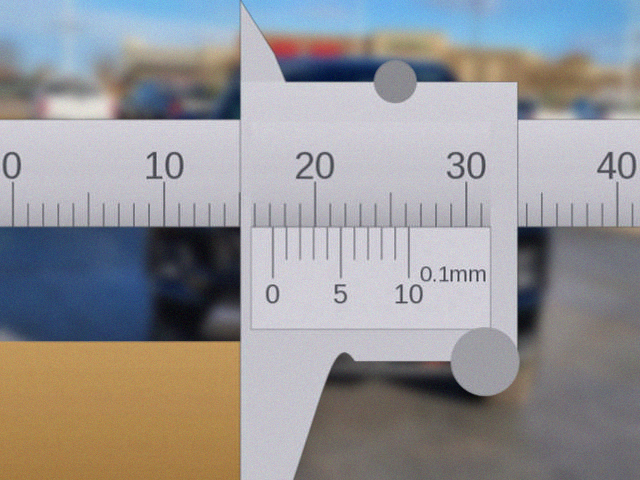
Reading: 17.2 mm
